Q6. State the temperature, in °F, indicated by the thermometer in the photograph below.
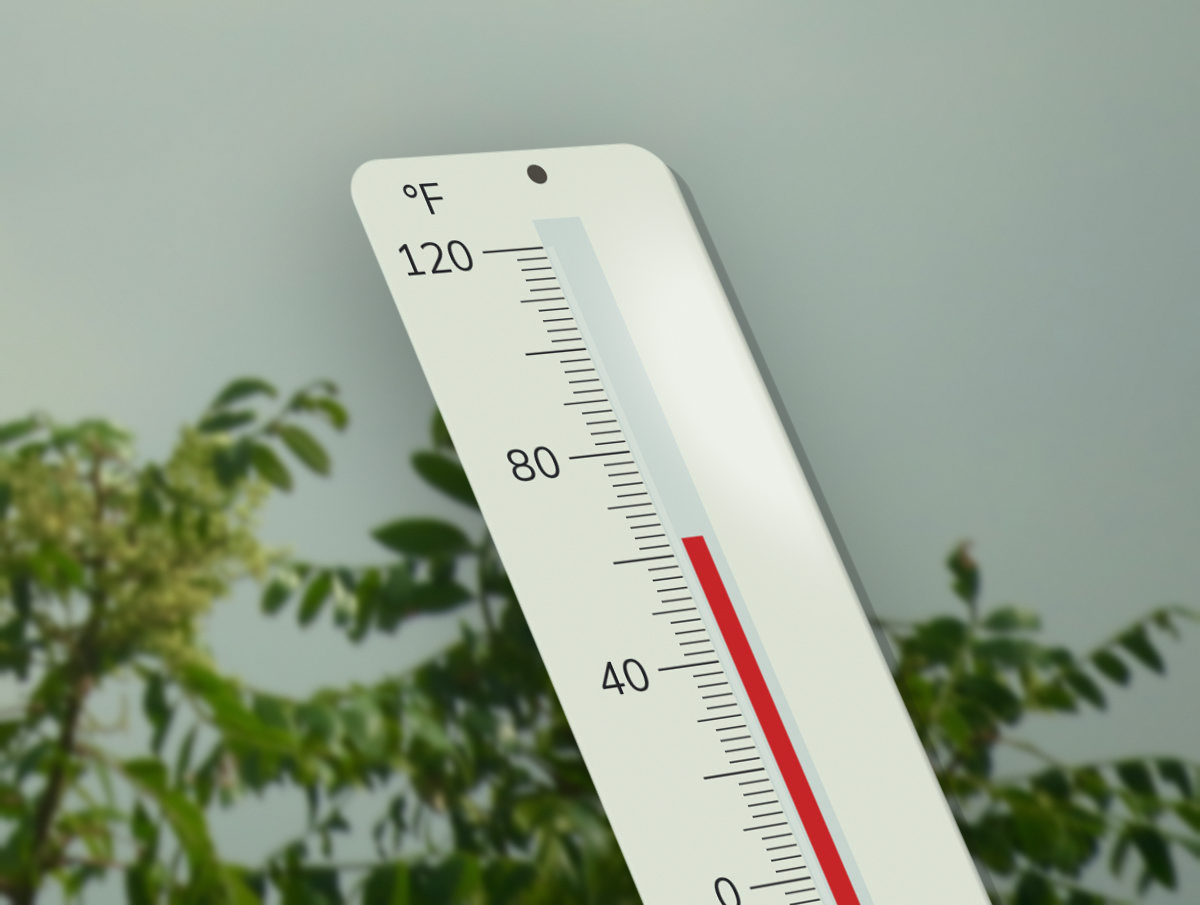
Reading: 63 °F
